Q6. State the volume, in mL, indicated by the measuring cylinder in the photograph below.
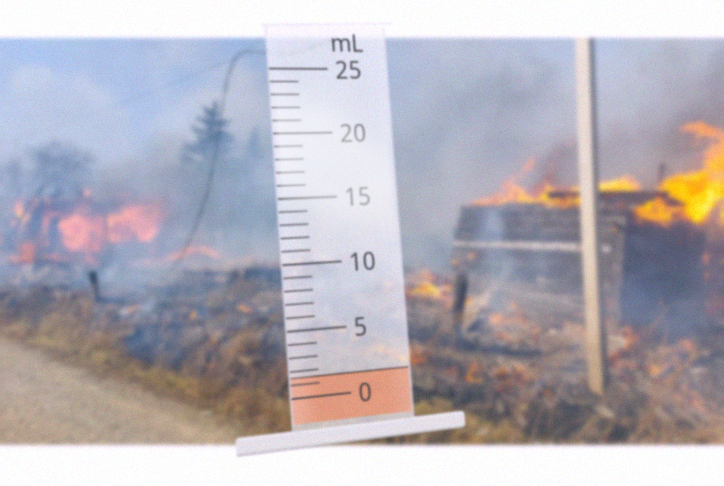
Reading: 1.5 mL
